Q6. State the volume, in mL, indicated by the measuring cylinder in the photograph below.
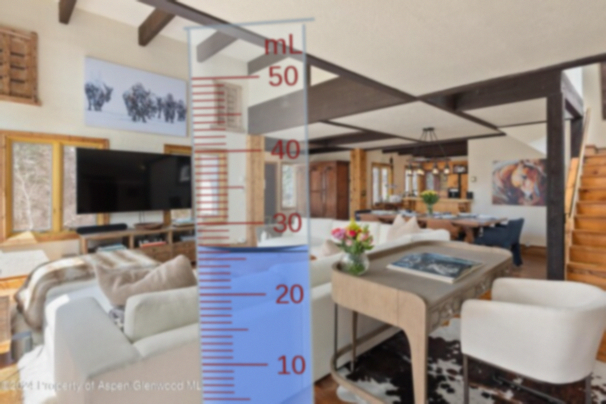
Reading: 26 mL
